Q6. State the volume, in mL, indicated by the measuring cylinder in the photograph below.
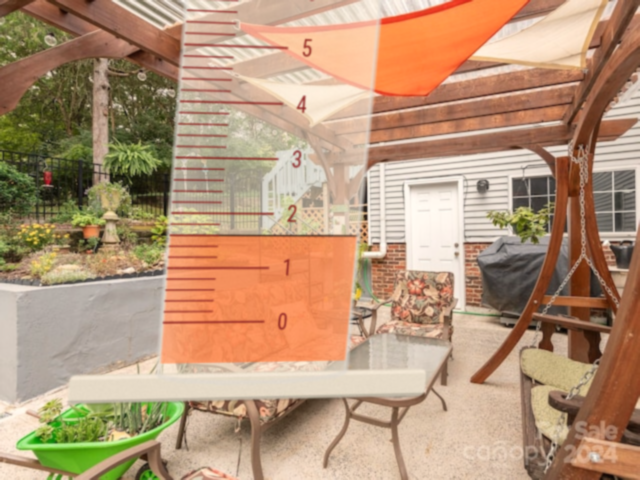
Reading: 1.6 mL
